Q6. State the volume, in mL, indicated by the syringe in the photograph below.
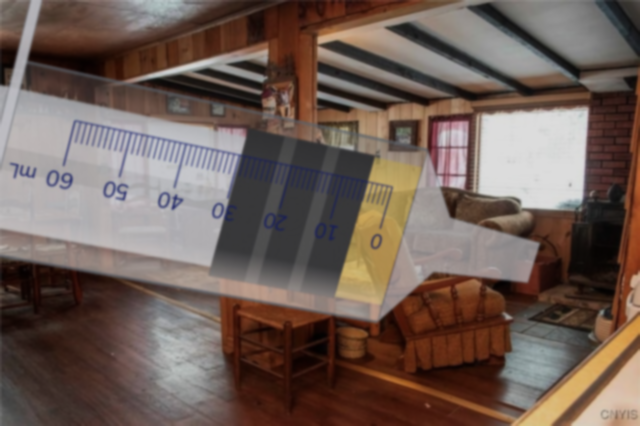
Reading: 5 mL
